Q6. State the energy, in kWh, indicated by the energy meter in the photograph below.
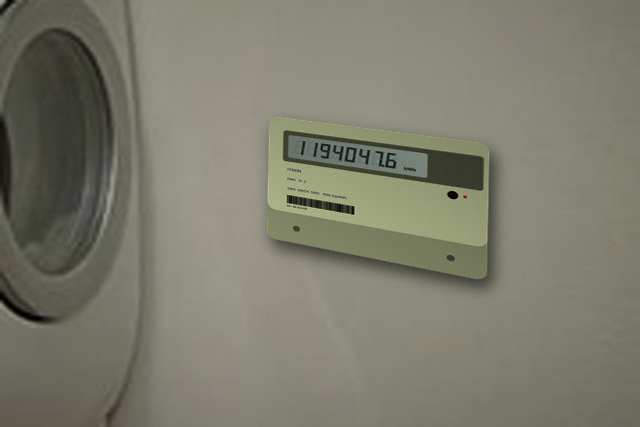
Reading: 1194047.6 kWh
